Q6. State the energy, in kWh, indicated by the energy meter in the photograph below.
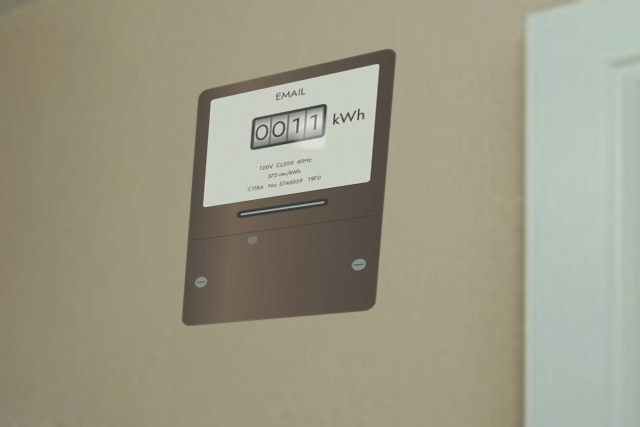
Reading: 11 kWh
